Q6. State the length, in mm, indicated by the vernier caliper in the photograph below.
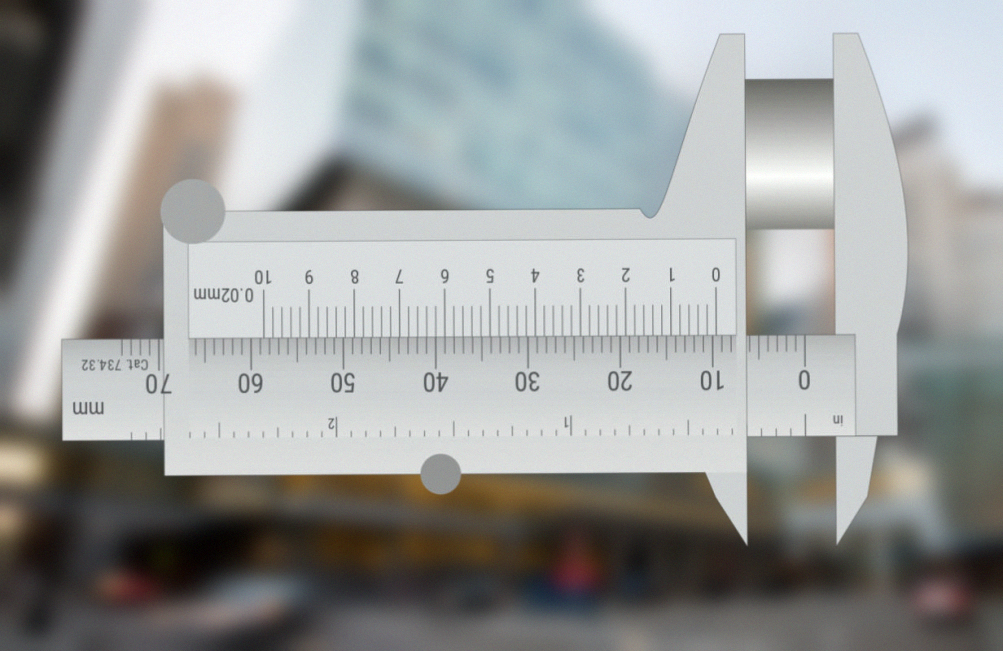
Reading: 9.6 mm
